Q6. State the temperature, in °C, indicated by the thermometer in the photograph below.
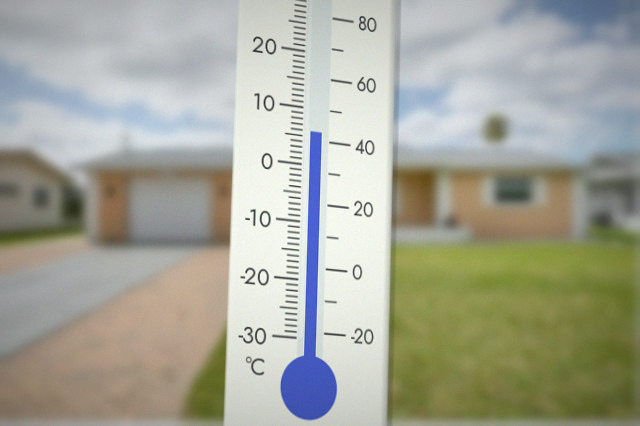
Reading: 6 °C
